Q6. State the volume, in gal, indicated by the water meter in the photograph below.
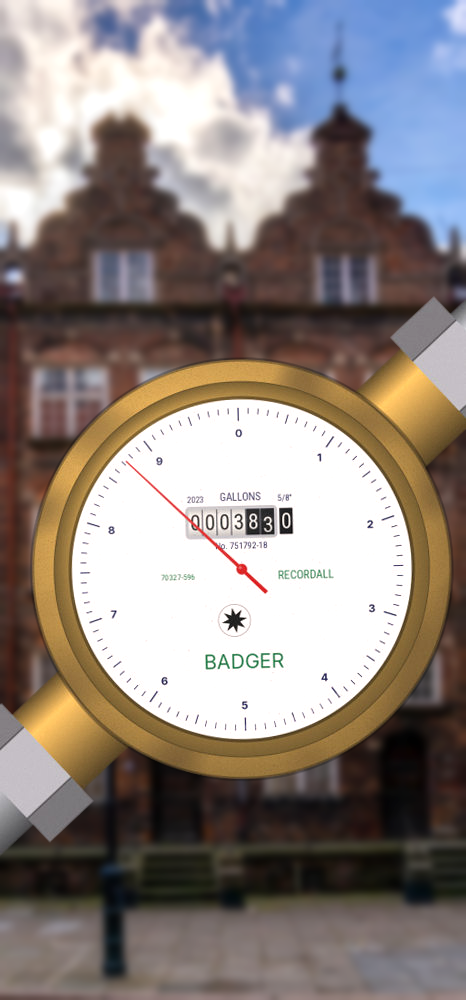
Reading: 3828.7 gal
